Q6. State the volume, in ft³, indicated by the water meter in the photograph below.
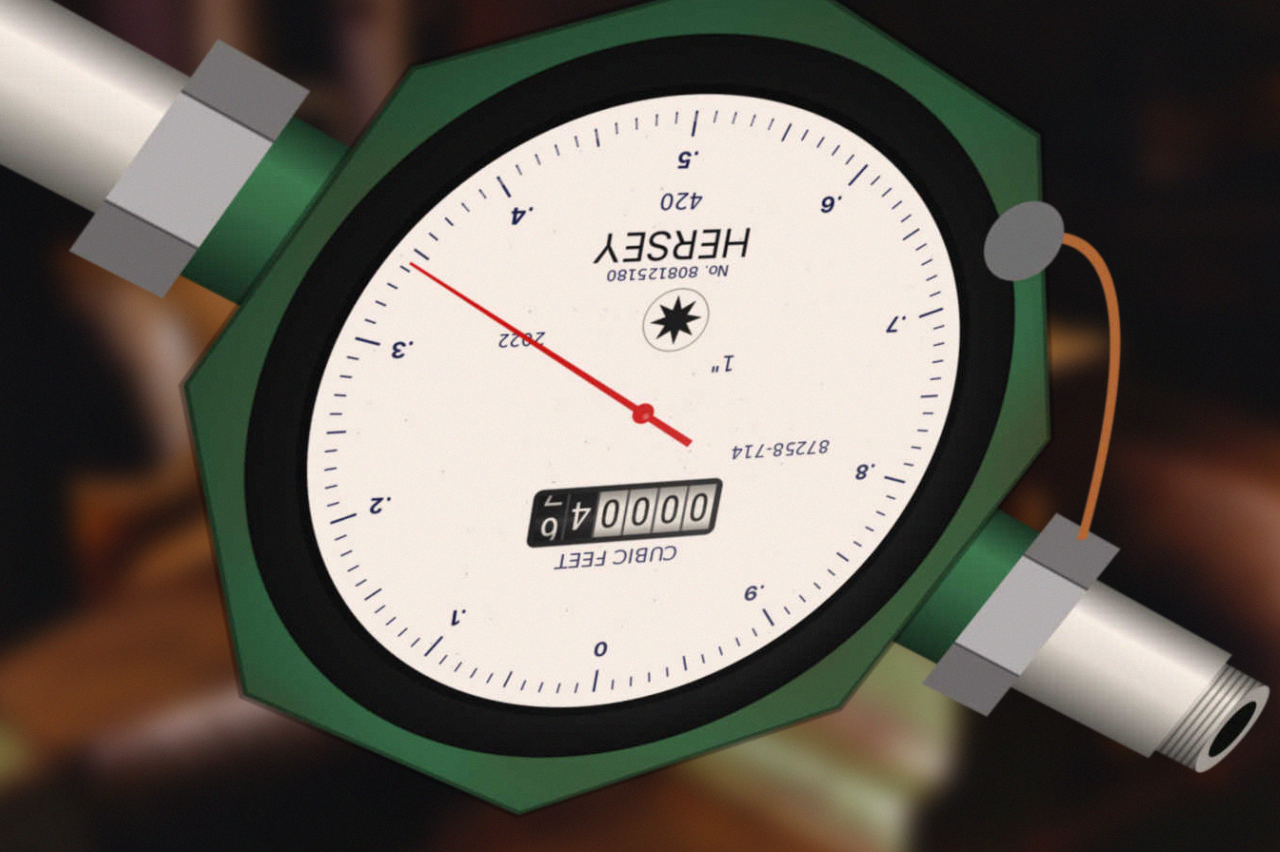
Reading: 46.34 ft³
